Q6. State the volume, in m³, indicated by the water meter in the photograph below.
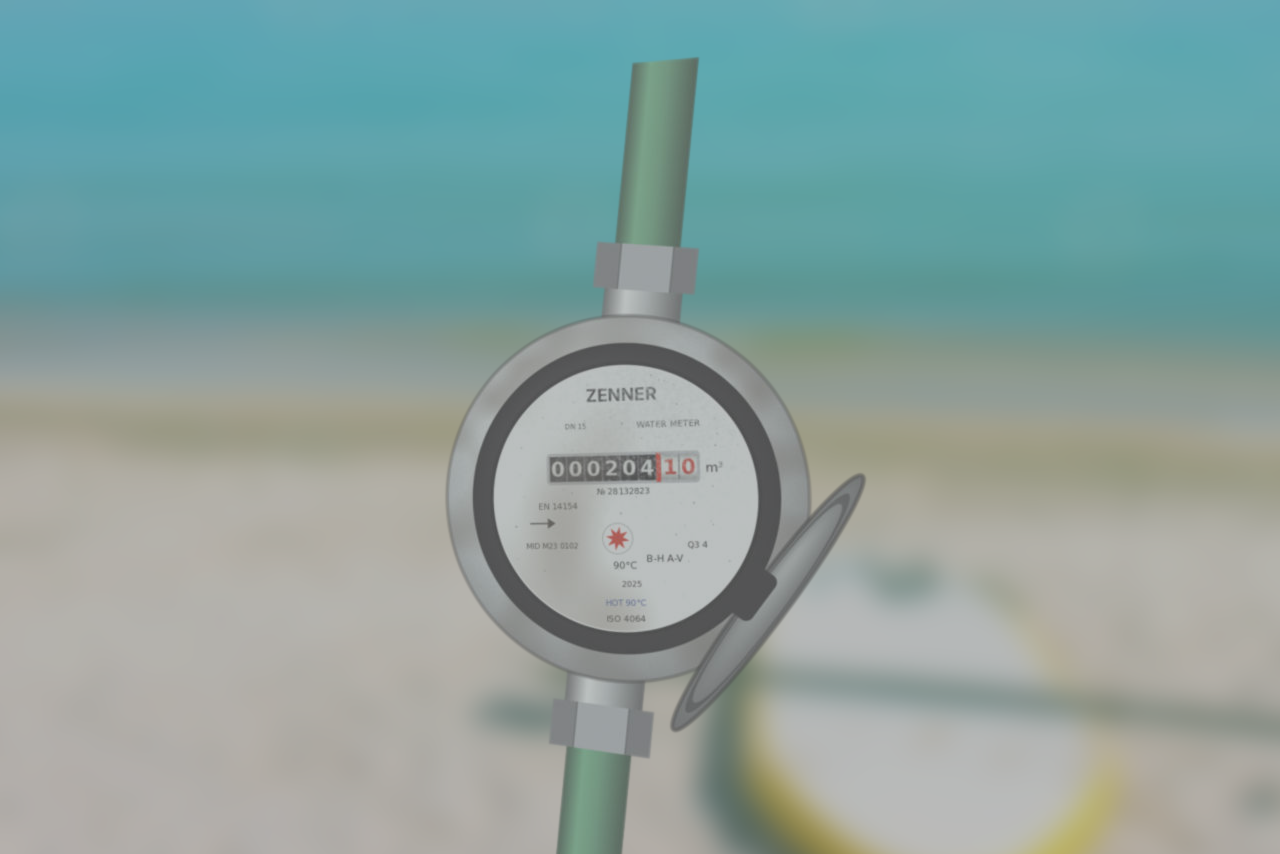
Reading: 204.10 m³
